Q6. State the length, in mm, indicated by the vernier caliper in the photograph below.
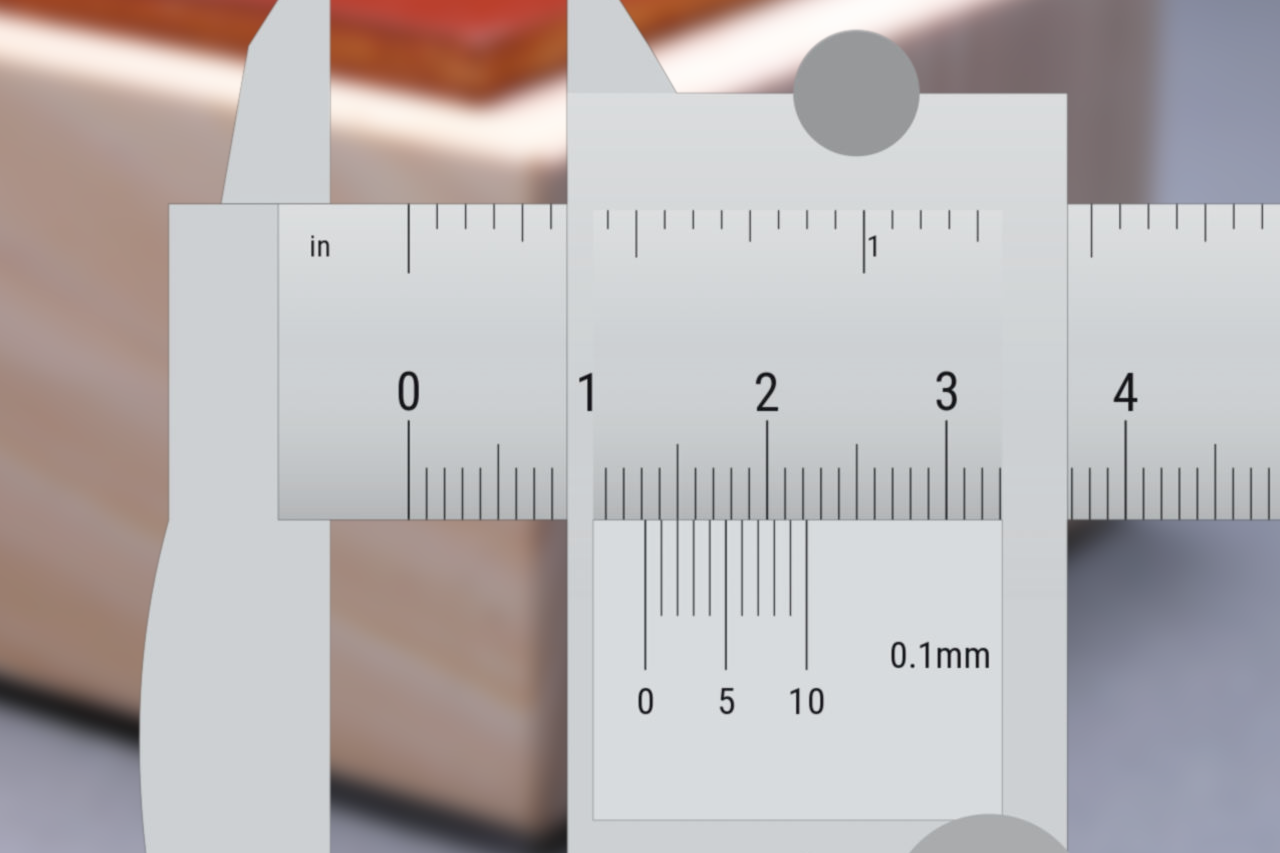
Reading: 13.2 mm
